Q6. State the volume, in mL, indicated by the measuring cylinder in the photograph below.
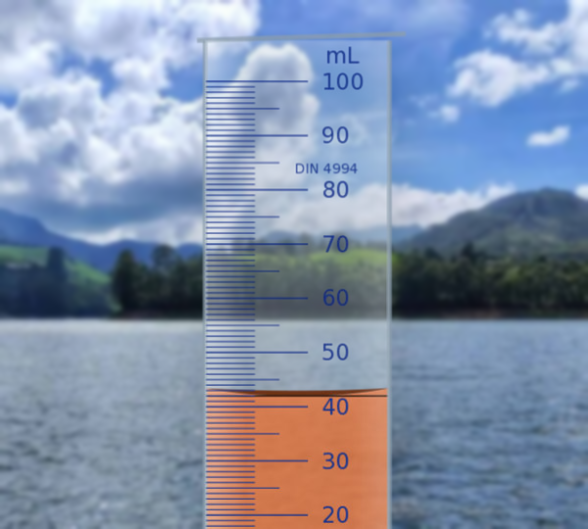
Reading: 42 mL
